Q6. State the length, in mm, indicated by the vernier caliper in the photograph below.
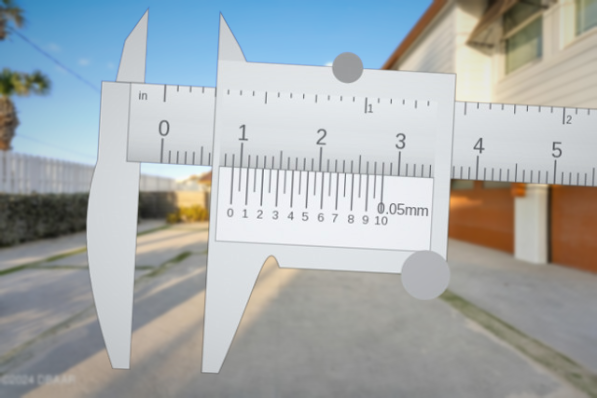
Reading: 9.0 mm
